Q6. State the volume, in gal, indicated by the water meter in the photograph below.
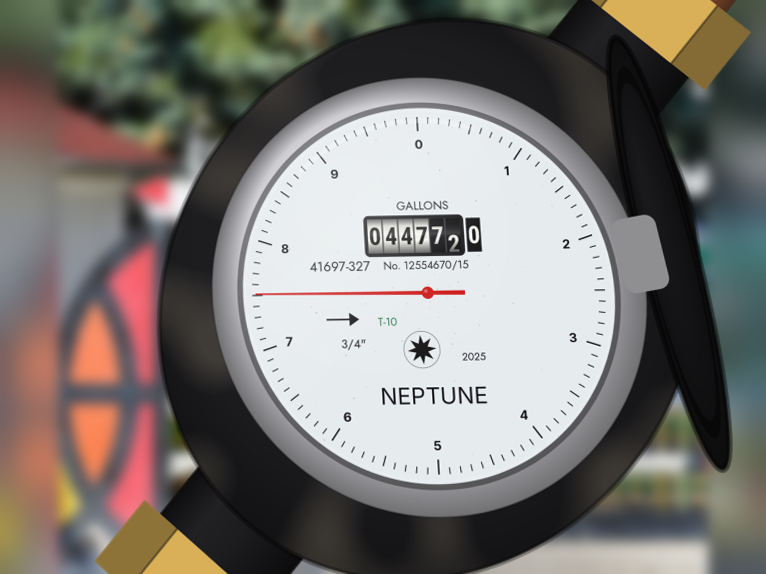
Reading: 447717.5 gal
